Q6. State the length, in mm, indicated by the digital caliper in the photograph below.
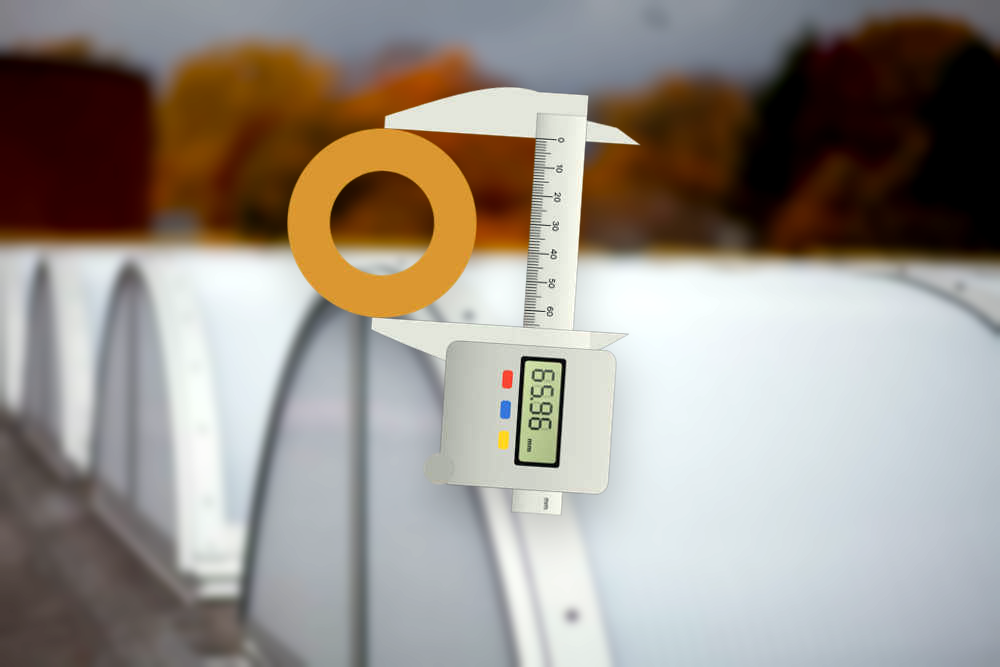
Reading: 65.96 mm
